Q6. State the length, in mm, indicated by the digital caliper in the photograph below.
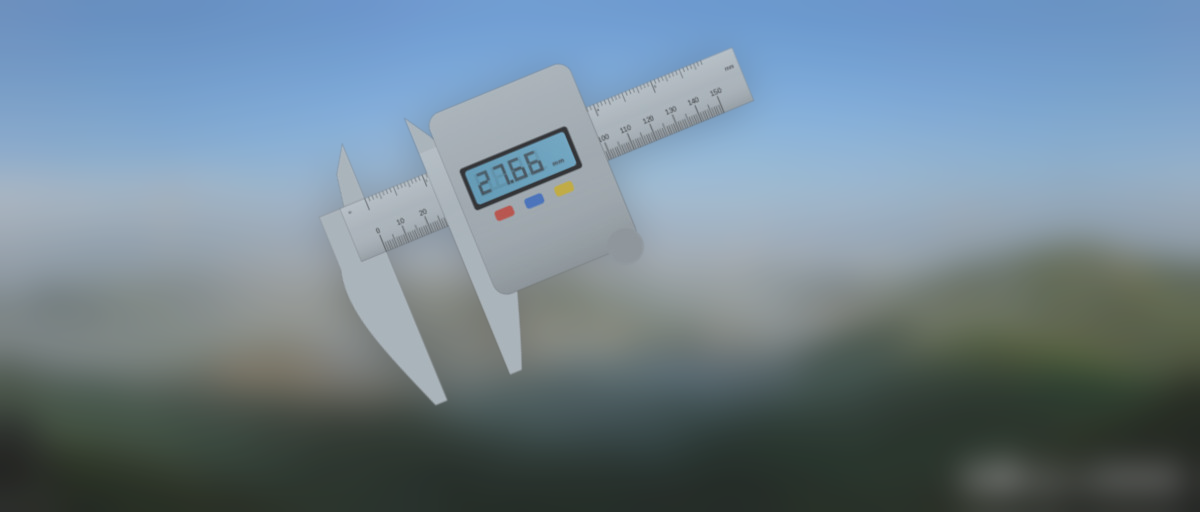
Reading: 27.66 mm
